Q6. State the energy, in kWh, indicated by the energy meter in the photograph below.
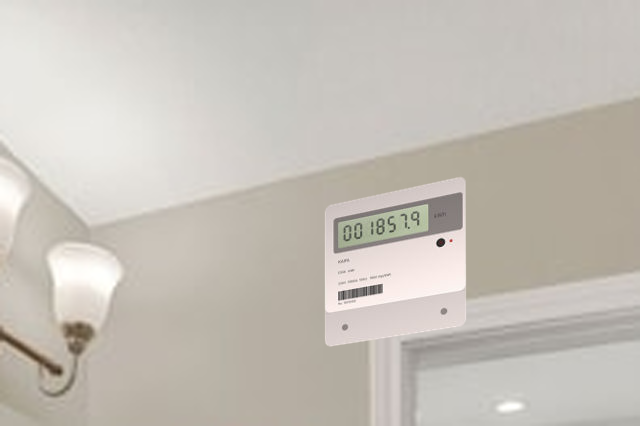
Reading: 1857.9 kWh
